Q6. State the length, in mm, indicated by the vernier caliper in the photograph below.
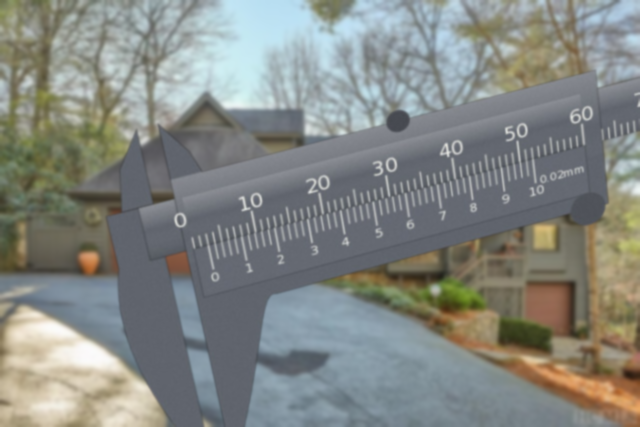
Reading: 3.0 mm
